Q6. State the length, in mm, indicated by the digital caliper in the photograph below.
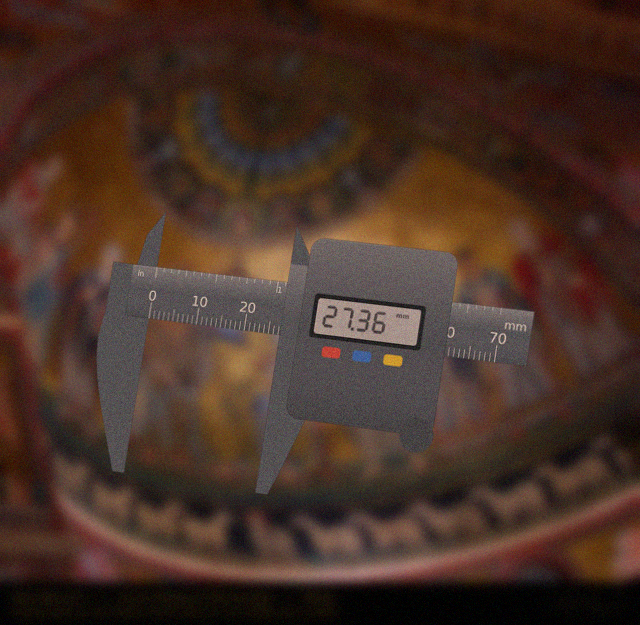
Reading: 27.36 mm
